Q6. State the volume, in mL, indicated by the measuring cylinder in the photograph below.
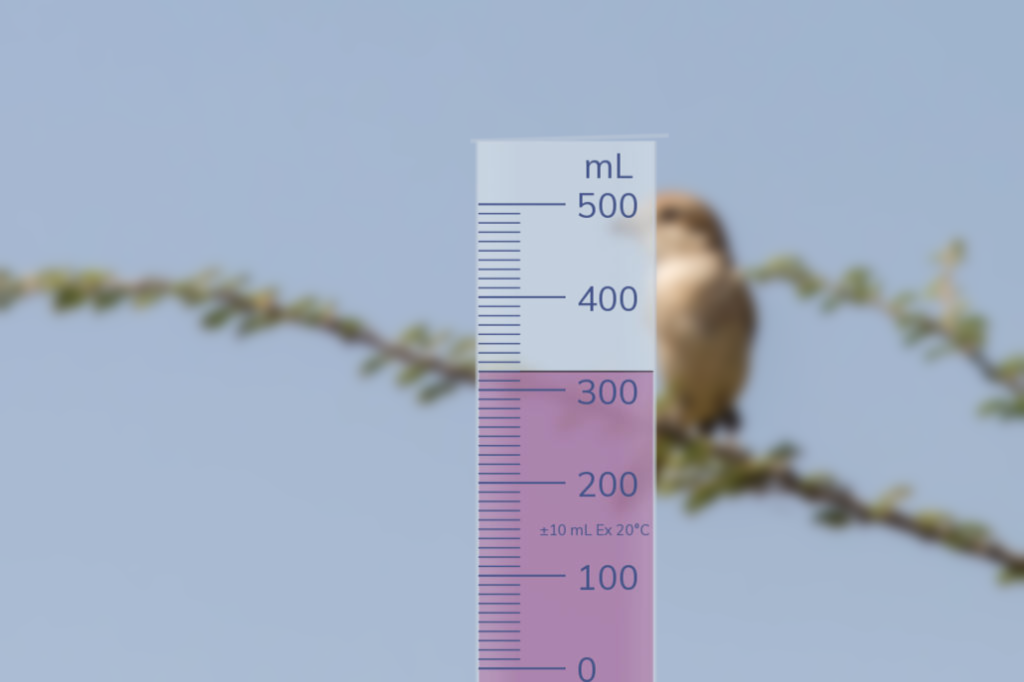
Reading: 320 mL
